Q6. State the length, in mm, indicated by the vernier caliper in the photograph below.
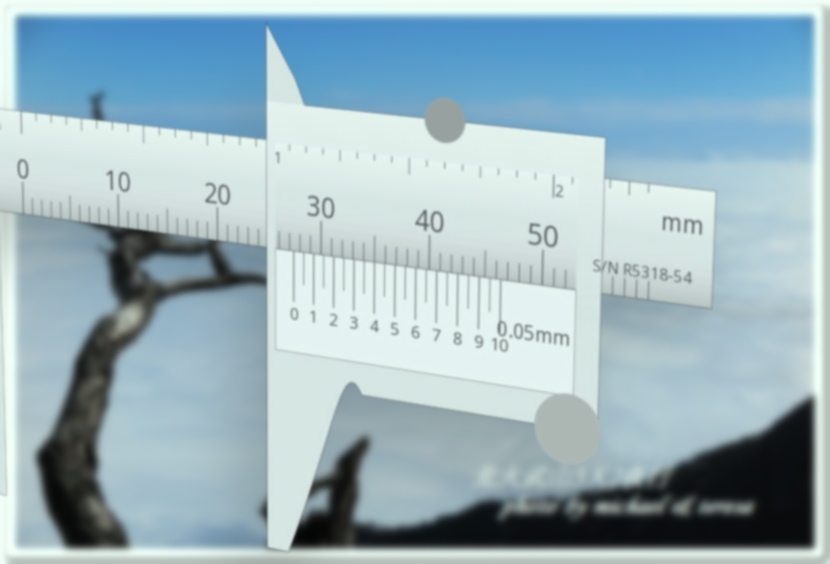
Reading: 27.4 mm
